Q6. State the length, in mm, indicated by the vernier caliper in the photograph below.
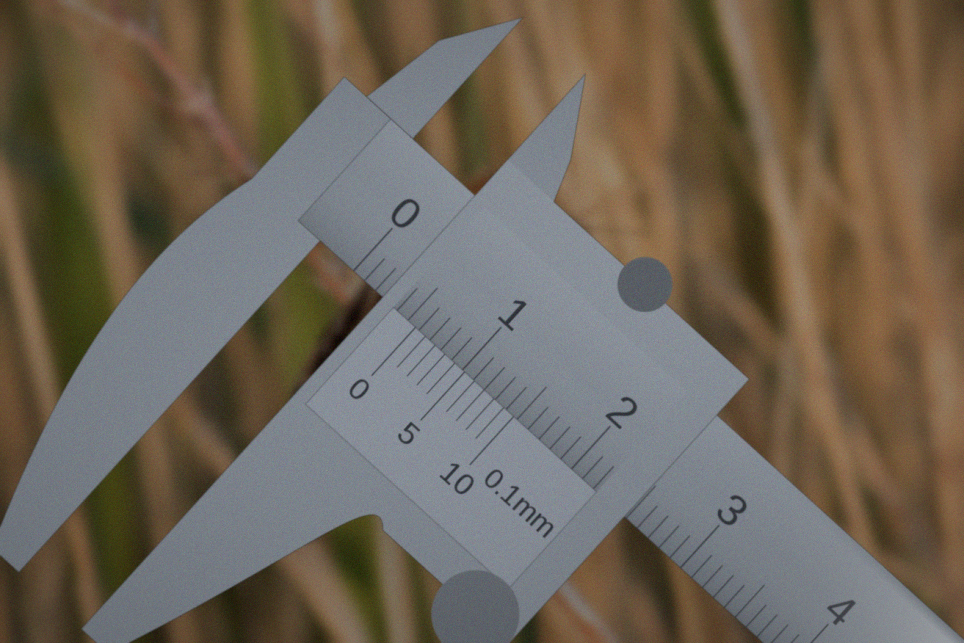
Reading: 5.7 mm
